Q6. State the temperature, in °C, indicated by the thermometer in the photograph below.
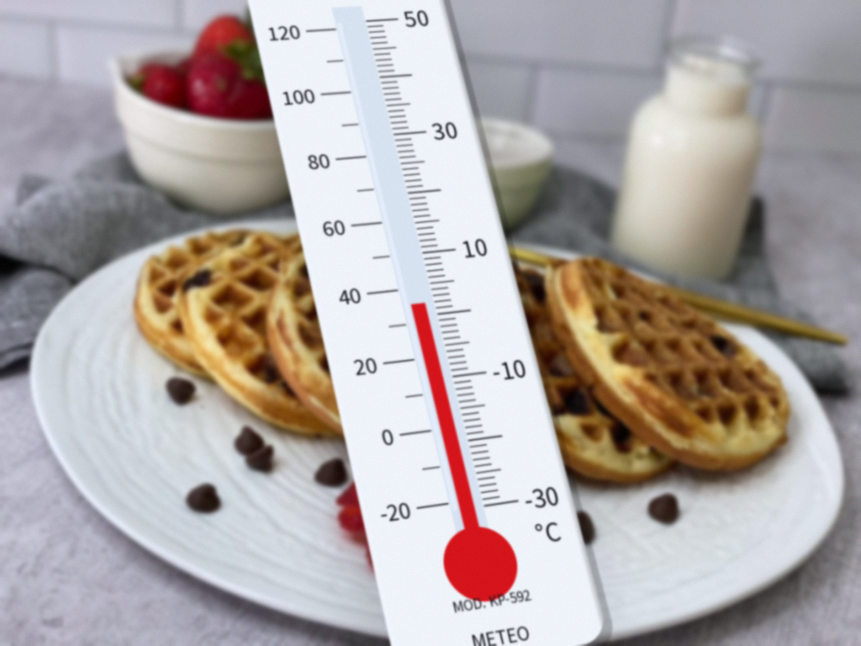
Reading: 2 °C
